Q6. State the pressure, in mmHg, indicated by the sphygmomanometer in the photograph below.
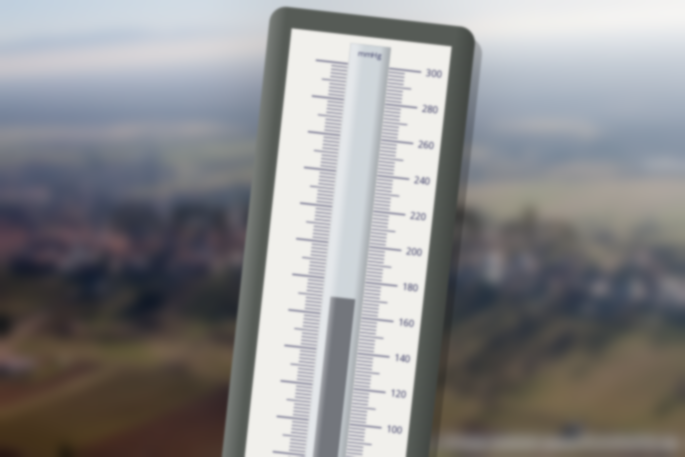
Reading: 170 mmHg
